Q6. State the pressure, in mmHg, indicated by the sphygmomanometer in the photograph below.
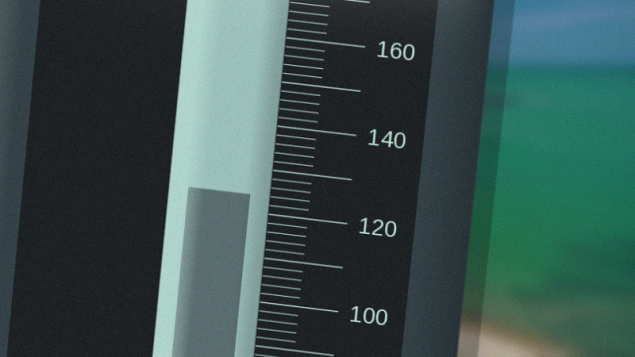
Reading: 124 mmHg
